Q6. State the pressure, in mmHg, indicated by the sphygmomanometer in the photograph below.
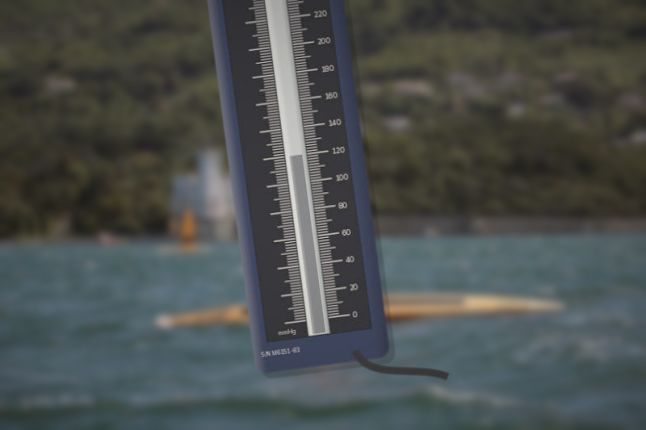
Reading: 120 mmHg
